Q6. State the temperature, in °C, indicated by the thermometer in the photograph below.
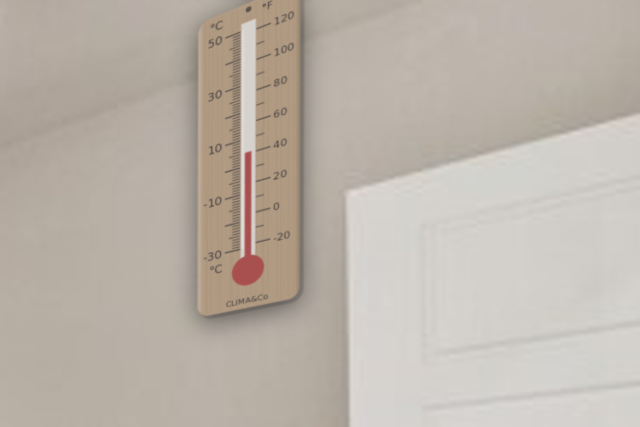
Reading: 5 °C
